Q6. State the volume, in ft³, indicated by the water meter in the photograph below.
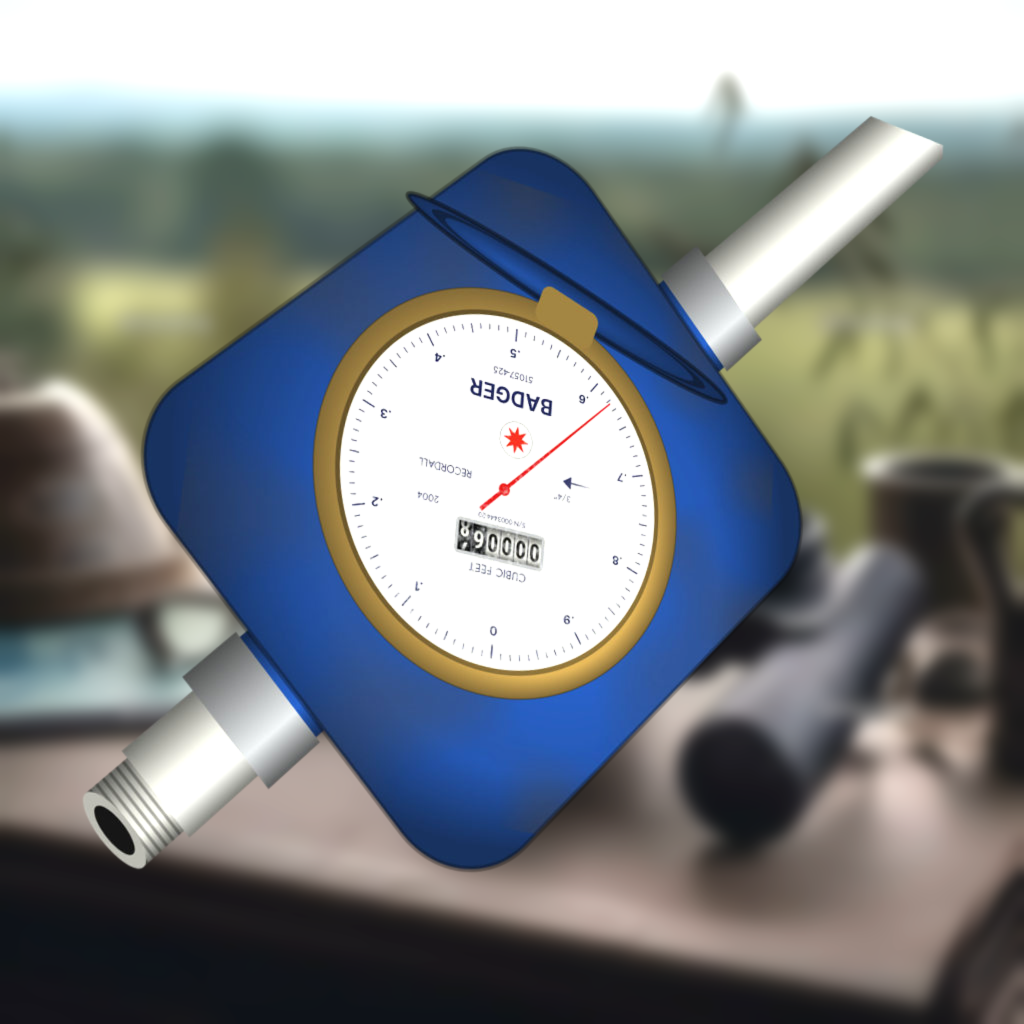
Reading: 67.62 ft³
